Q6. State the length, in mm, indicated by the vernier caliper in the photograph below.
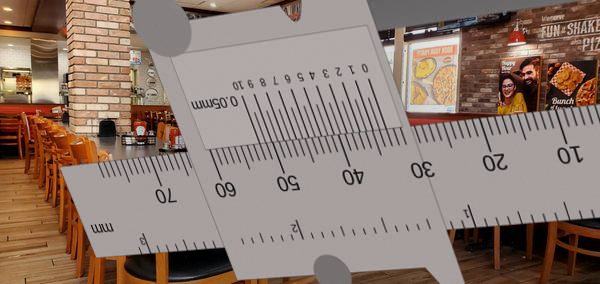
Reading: 33.0 mm
